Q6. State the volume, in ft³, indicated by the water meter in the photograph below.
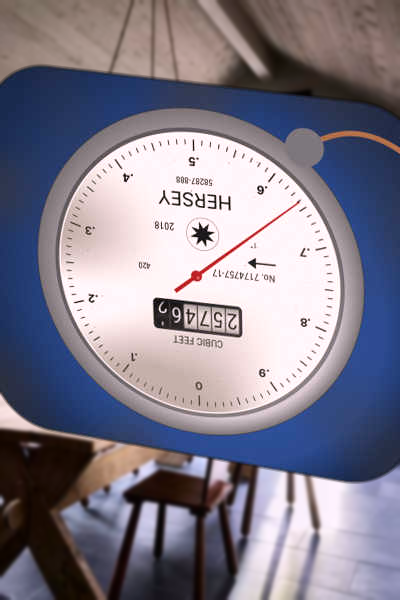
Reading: 257461.64 ft³
